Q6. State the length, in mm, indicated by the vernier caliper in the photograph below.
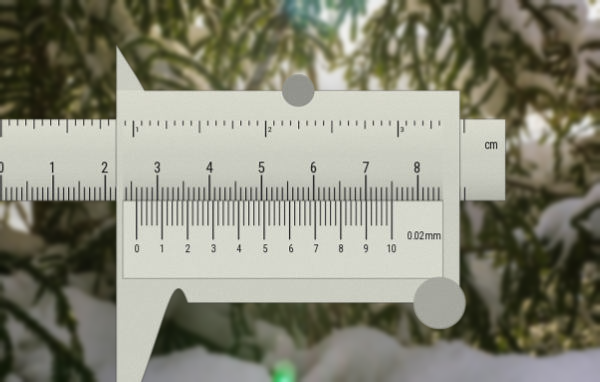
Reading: 26.0 mm
